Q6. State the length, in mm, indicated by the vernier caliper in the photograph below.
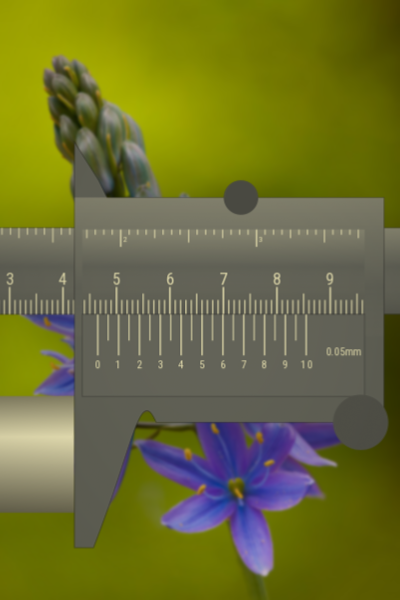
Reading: 46.5 mm
